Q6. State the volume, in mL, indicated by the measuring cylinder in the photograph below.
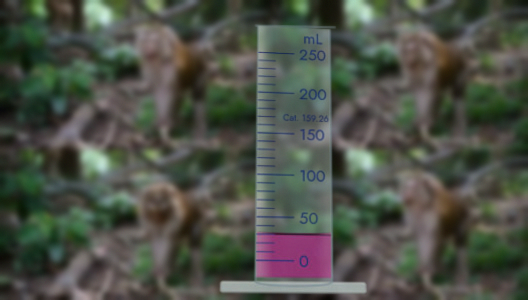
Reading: 30 mL
